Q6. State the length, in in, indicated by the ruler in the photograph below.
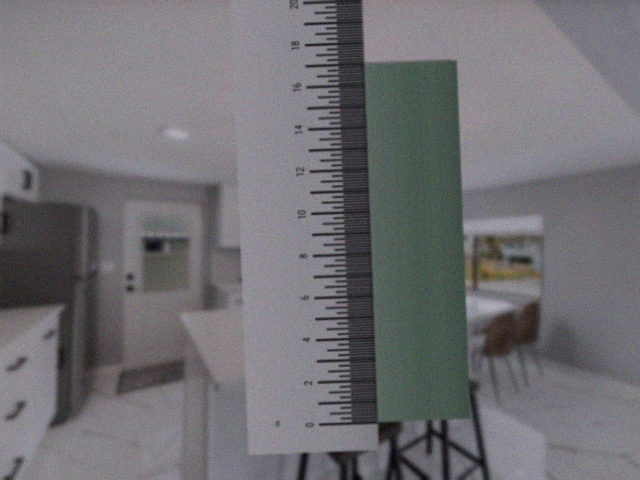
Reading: 17 in
